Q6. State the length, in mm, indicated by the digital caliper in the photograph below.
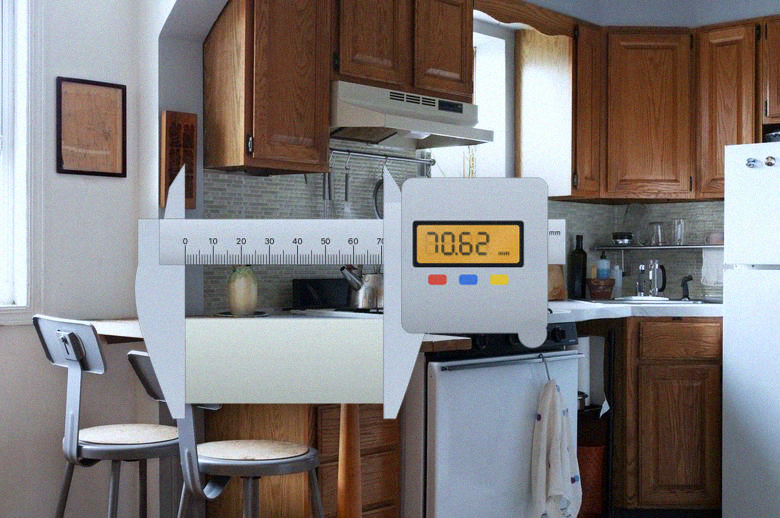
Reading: 70.62 mm
